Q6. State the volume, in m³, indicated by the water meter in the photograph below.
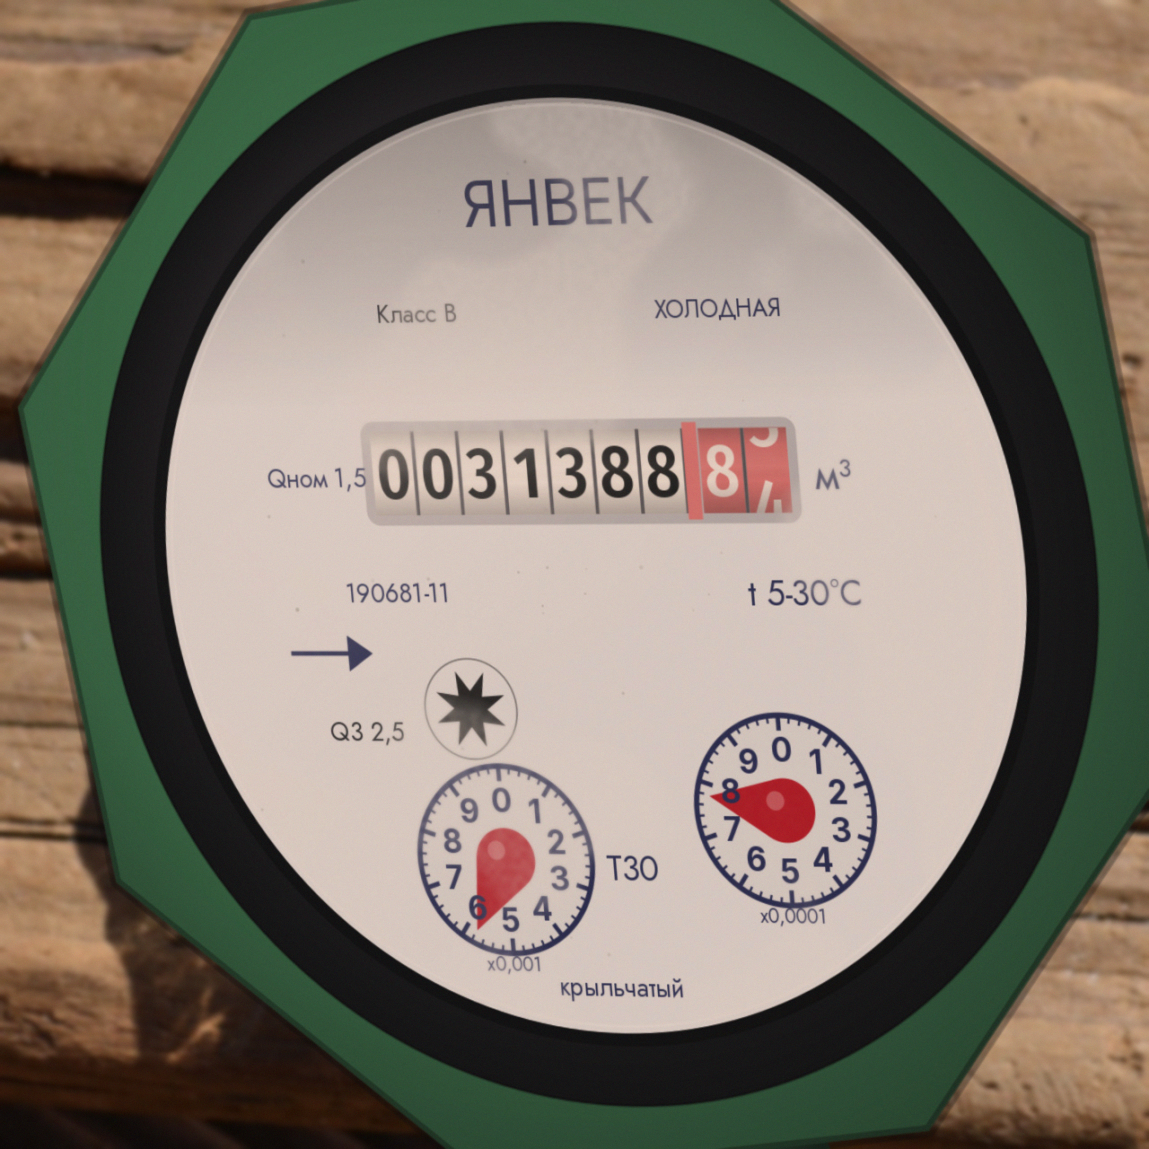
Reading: 31388.8357 m³
